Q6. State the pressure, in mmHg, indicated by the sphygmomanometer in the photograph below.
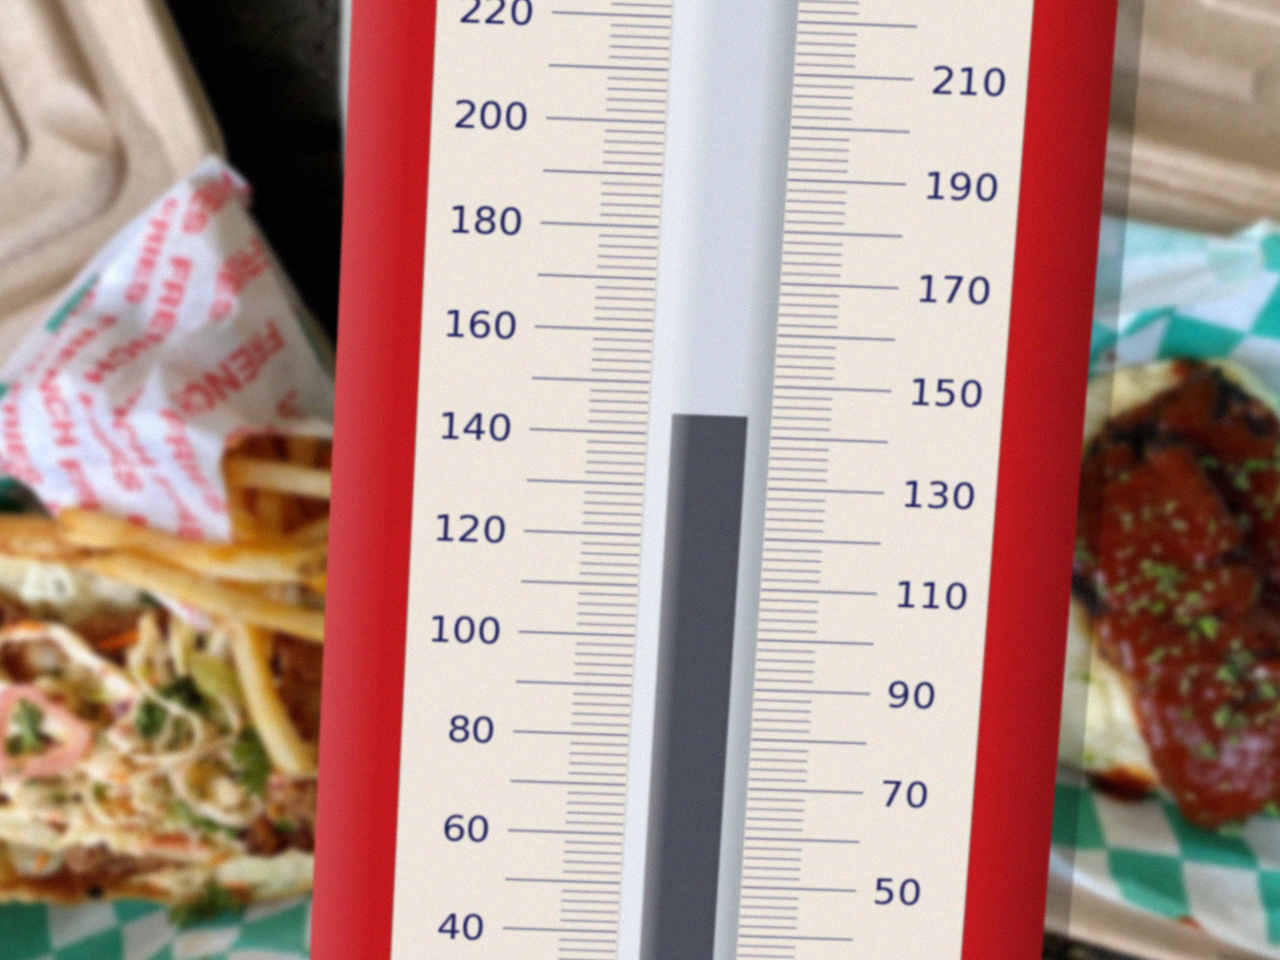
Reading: 144 mmHg
